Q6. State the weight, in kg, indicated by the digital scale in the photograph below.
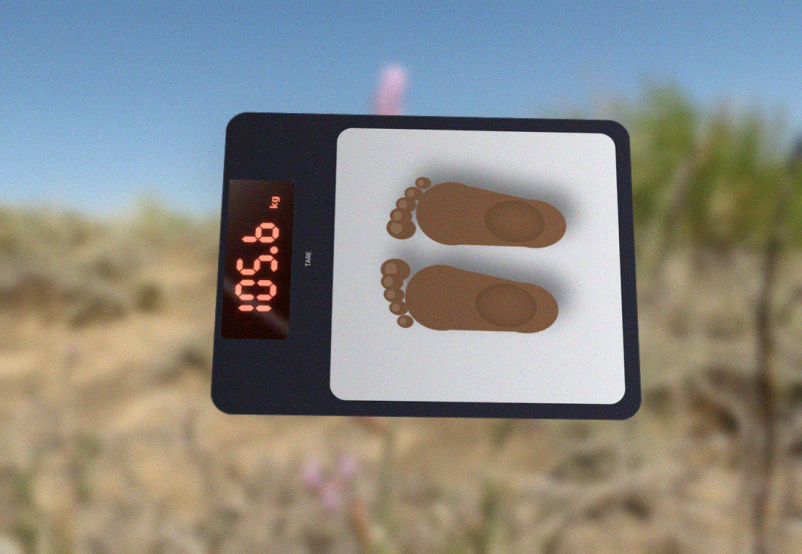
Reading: 105.6 kg
